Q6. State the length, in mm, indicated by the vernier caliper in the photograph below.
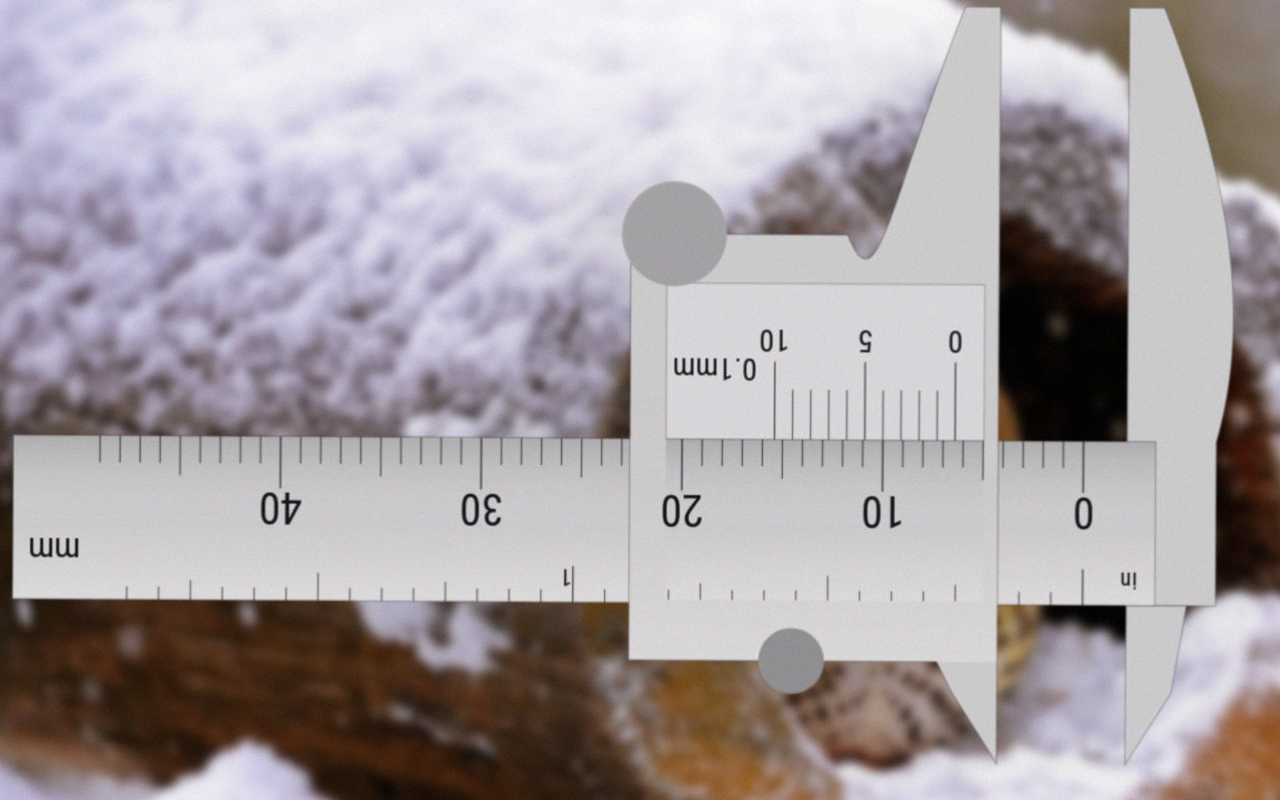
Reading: 6.4 mm
